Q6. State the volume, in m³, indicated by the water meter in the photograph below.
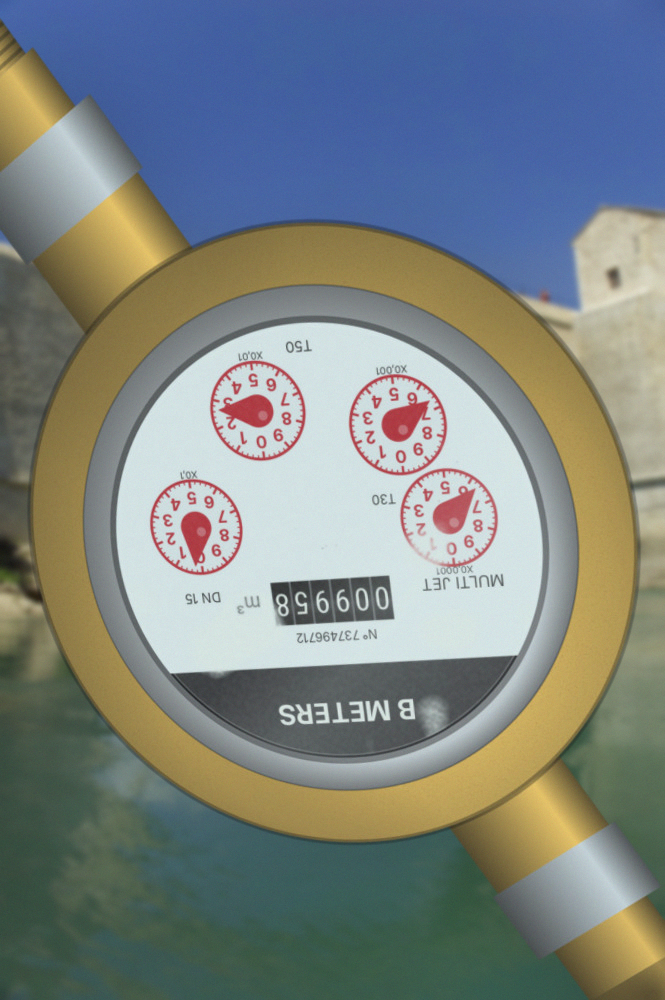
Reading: 9958.0266 m³
